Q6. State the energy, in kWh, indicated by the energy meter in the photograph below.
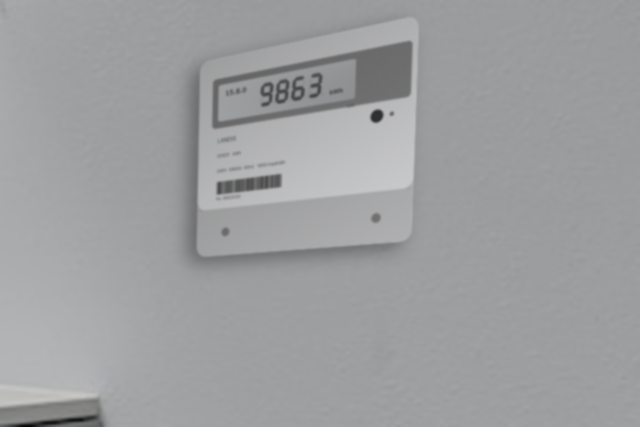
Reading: 9863 kWh
